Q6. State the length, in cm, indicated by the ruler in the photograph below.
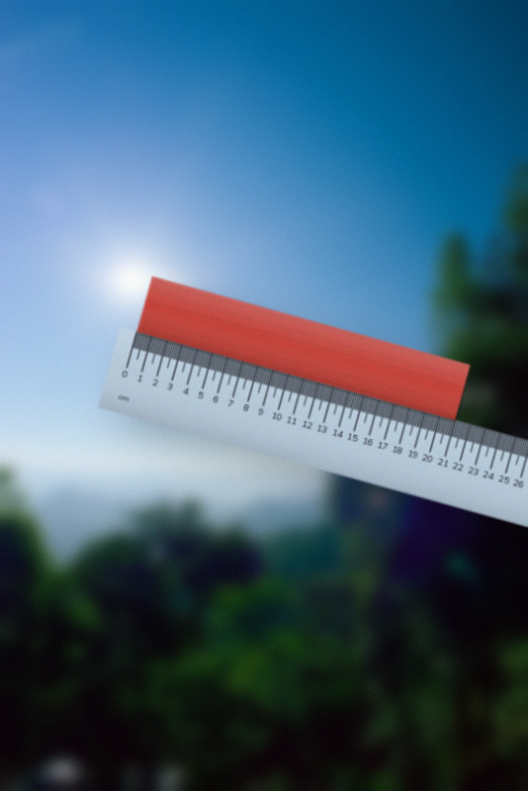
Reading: 21 cm
